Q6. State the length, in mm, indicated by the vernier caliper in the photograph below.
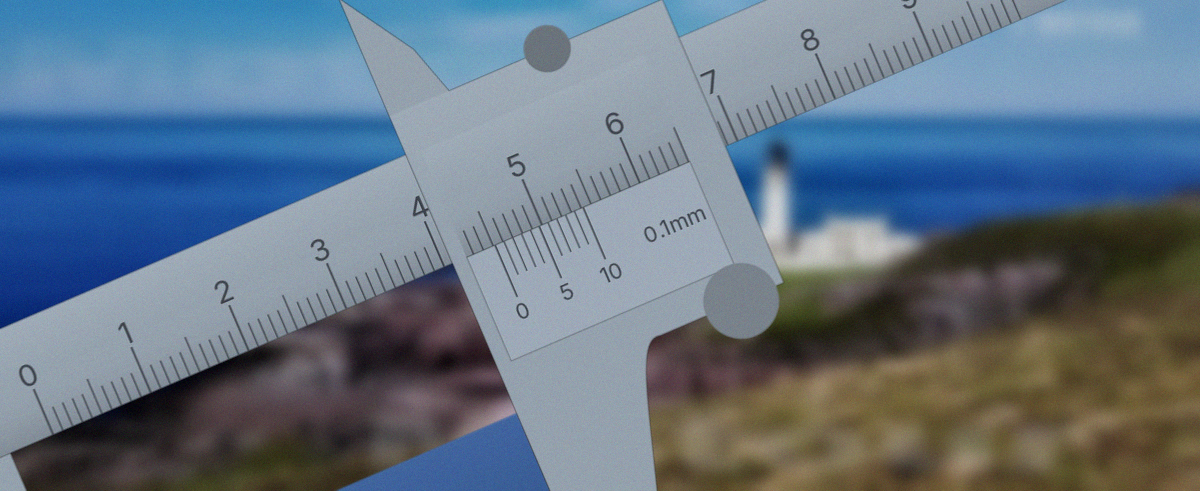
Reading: 45.2 mm
